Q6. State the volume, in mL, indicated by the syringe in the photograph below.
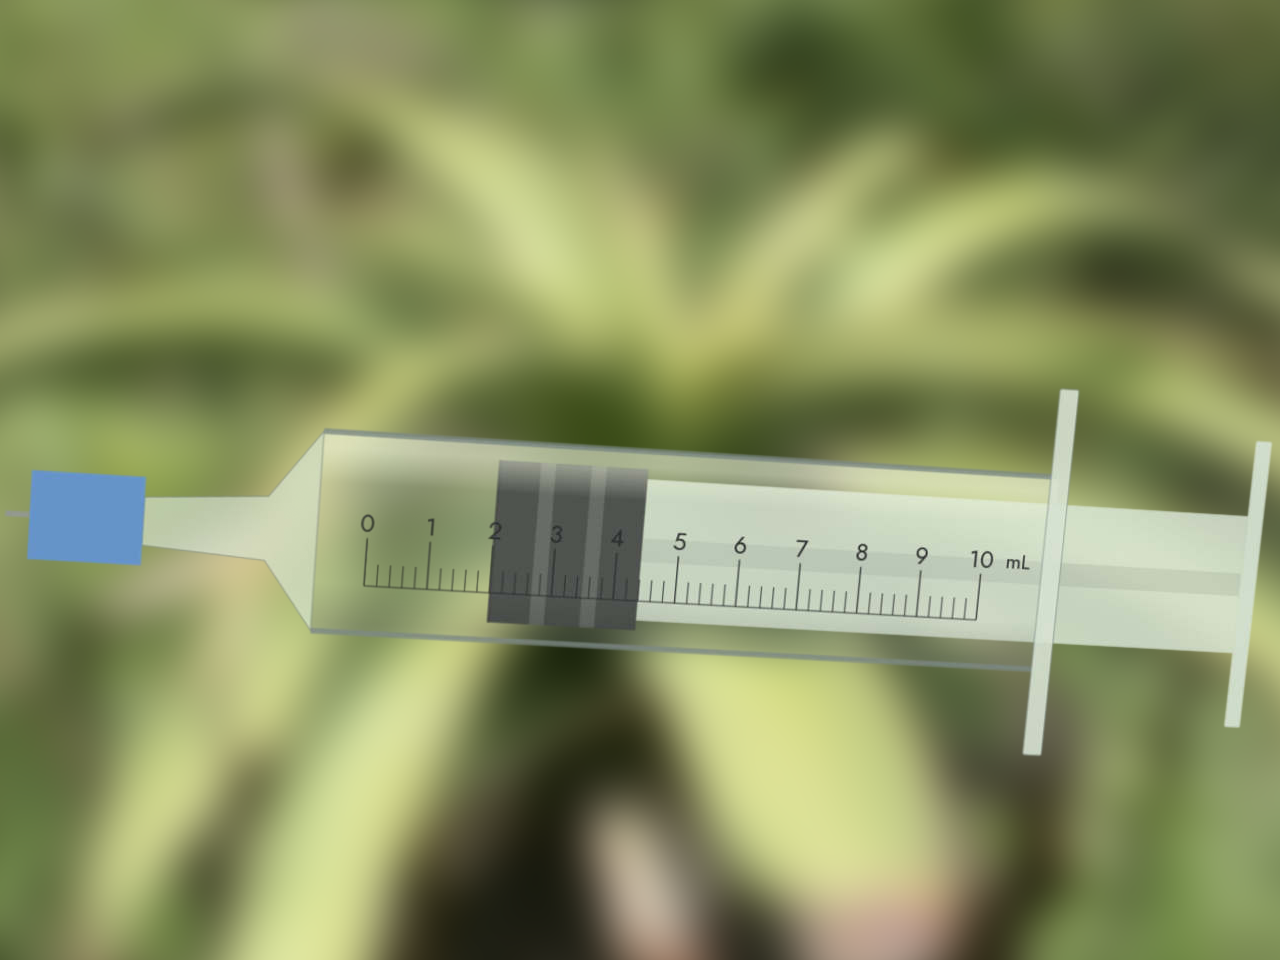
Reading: 2 mL
